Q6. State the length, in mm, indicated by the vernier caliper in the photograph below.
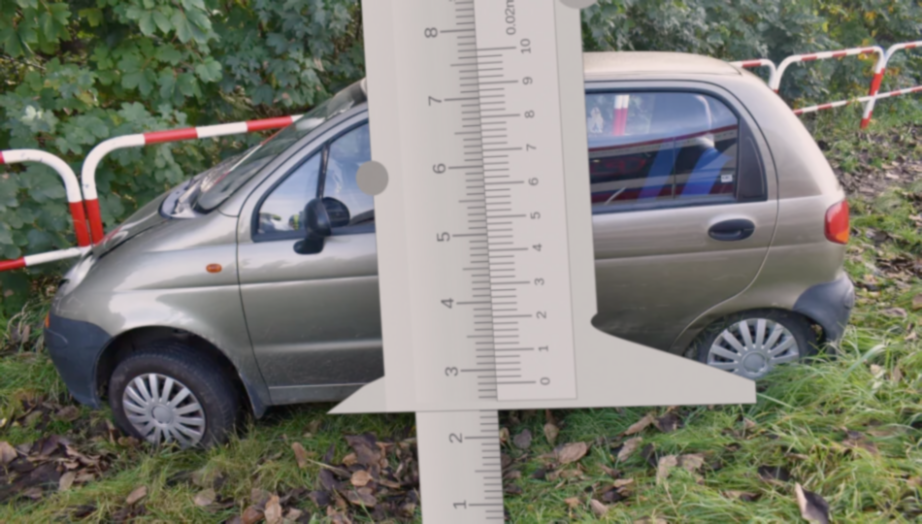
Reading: 28.0 mm
